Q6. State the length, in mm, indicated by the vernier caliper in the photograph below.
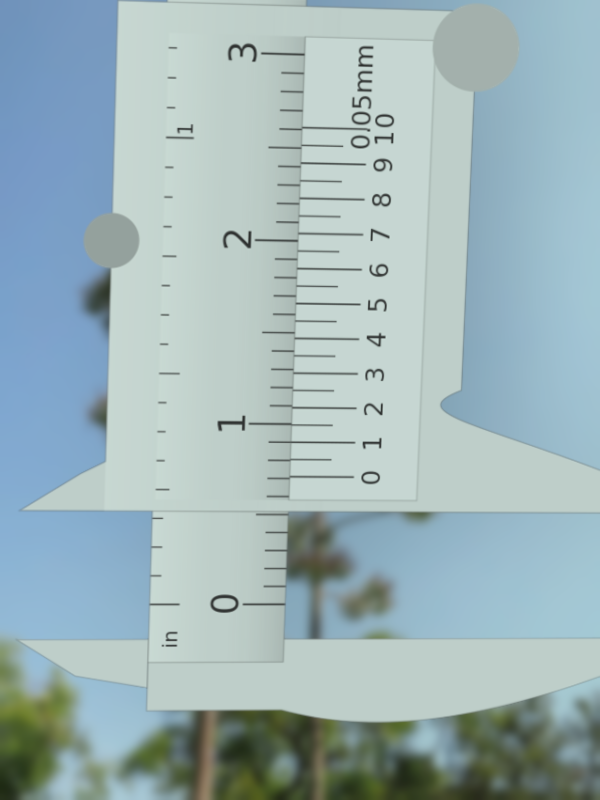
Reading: 7.1 mm
